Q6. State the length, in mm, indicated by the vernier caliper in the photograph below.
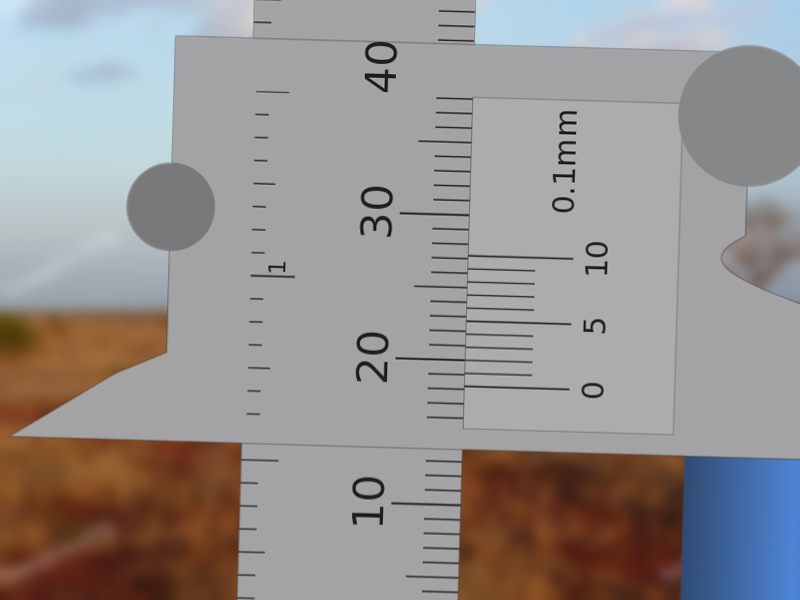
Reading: 18.2 mm
